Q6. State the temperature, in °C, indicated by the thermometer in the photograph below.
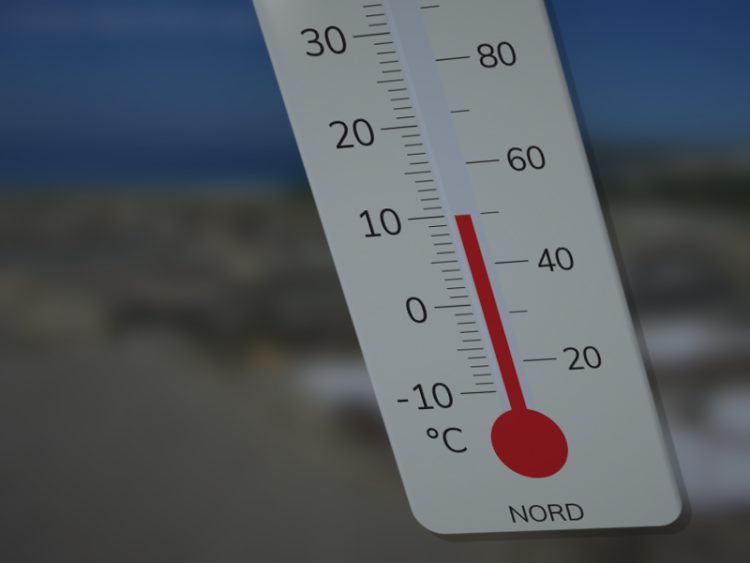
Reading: 10 °C
